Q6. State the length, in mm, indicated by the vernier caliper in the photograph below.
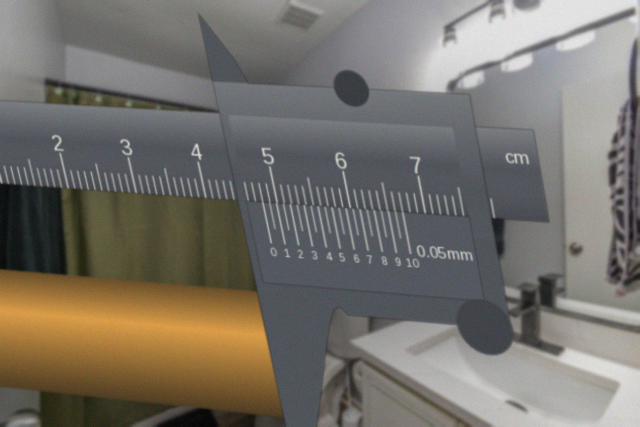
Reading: 48.0 mm
